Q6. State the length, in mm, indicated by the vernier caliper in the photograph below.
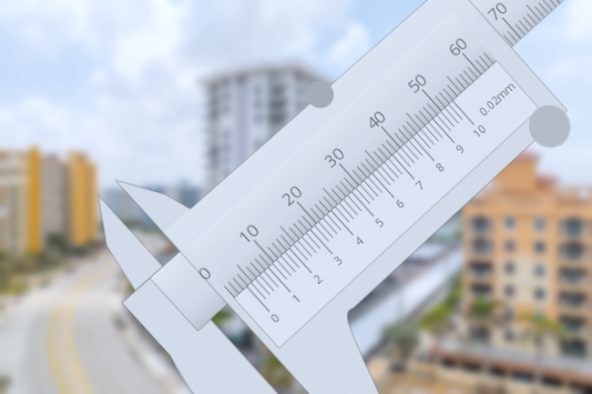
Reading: 3.8 mm
